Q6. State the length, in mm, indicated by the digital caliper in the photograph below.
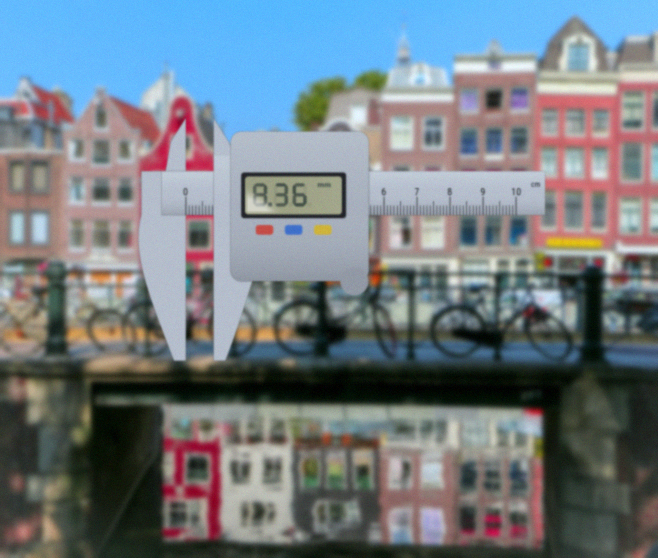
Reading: 8.36 mm
